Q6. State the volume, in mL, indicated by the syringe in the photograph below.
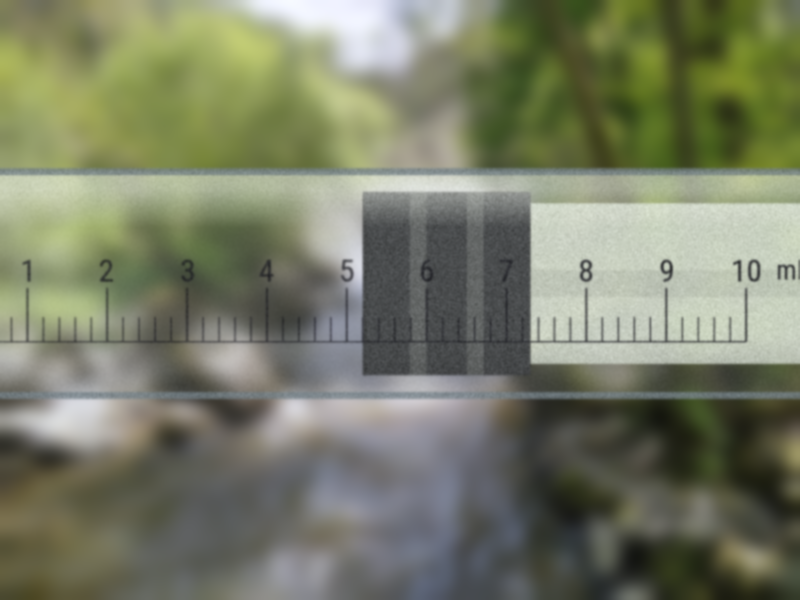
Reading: 5.2 mL
